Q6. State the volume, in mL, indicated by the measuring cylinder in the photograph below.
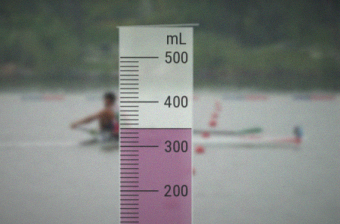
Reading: 340 mL
